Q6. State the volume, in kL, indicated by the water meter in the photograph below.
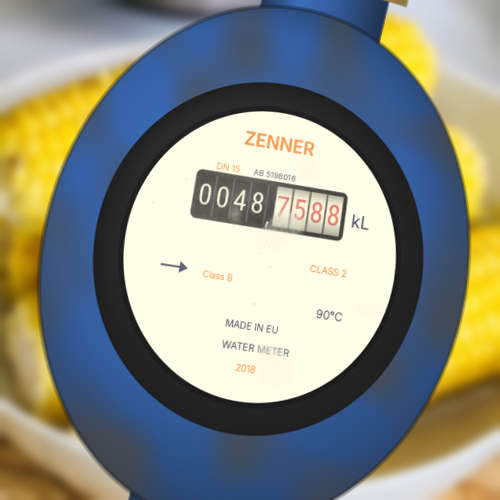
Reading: 48.7588 kL
